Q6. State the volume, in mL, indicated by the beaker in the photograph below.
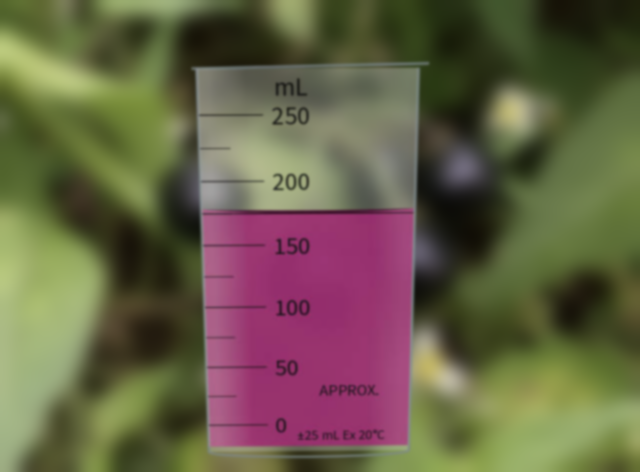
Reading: 175 mL
